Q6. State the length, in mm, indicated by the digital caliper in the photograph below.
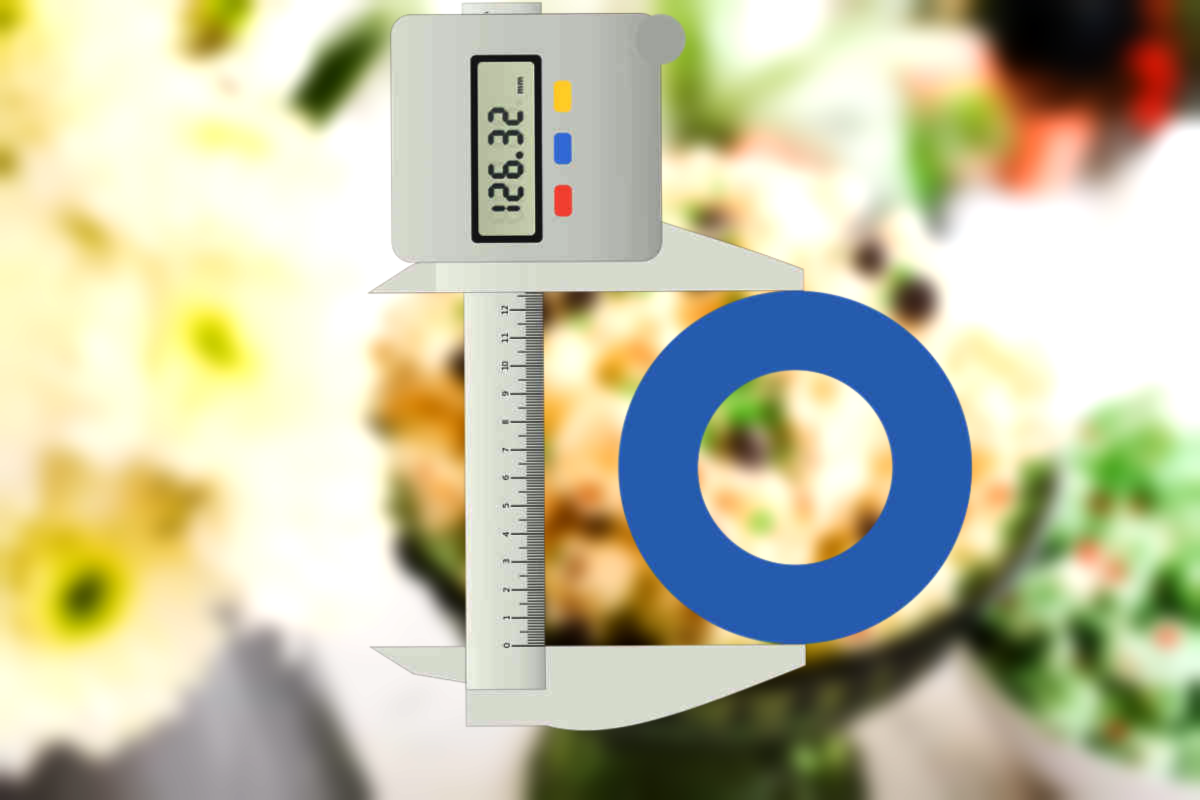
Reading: 126.32 mm
